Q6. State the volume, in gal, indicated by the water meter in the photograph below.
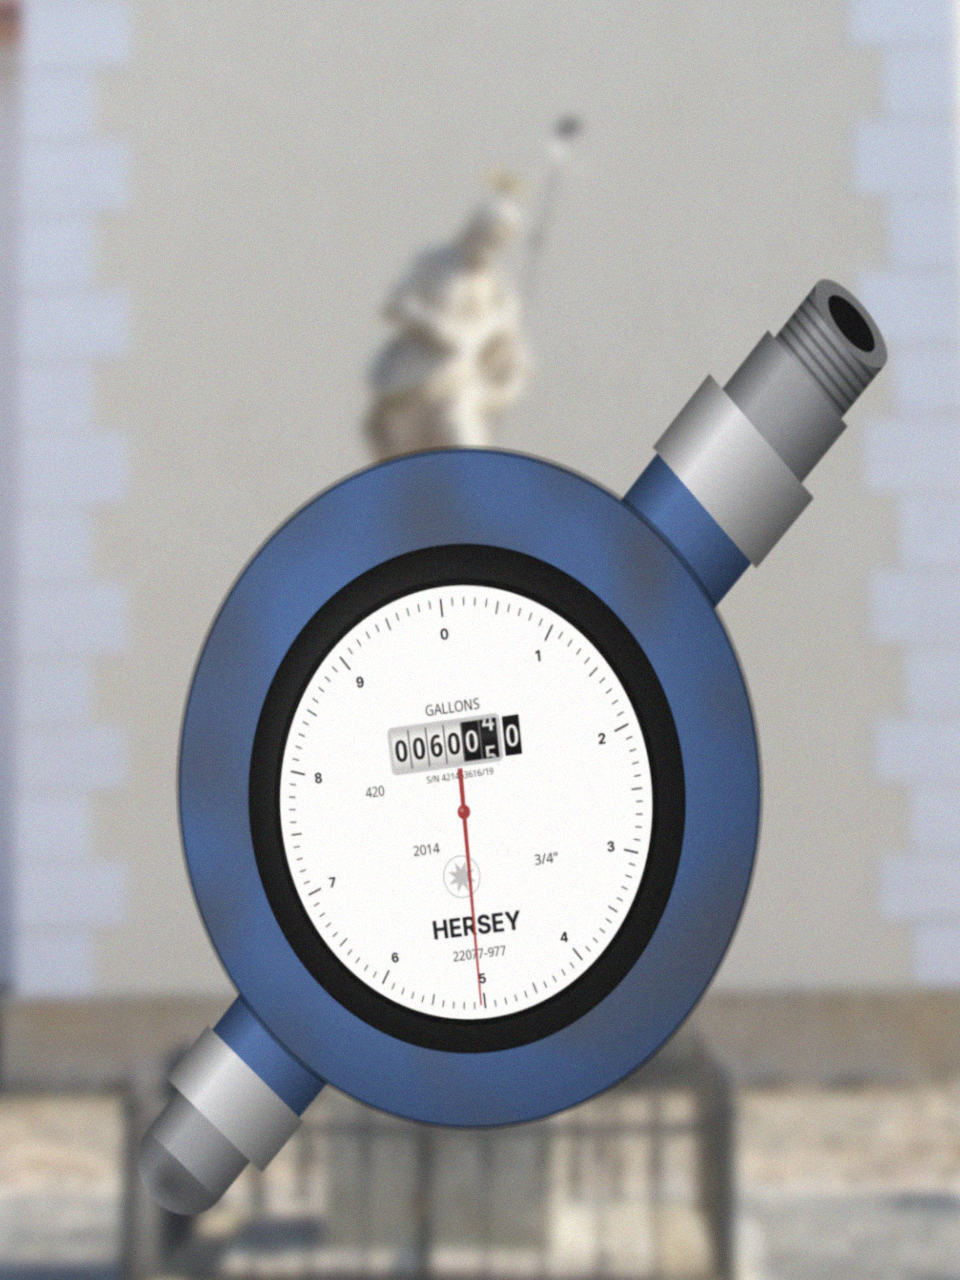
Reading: 60045.0 gal
